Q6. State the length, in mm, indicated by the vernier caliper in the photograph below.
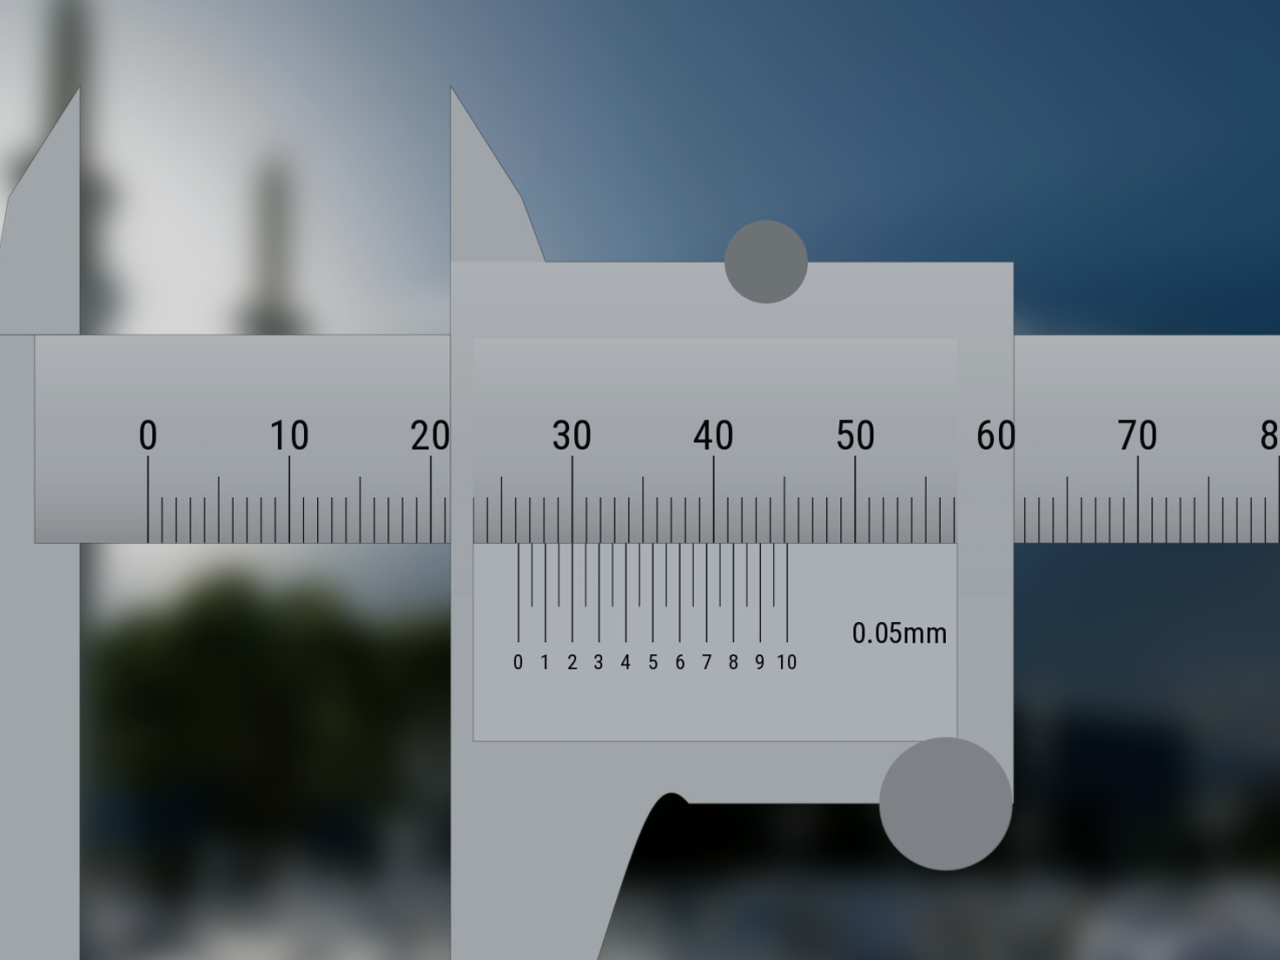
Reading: 26.2 mm
